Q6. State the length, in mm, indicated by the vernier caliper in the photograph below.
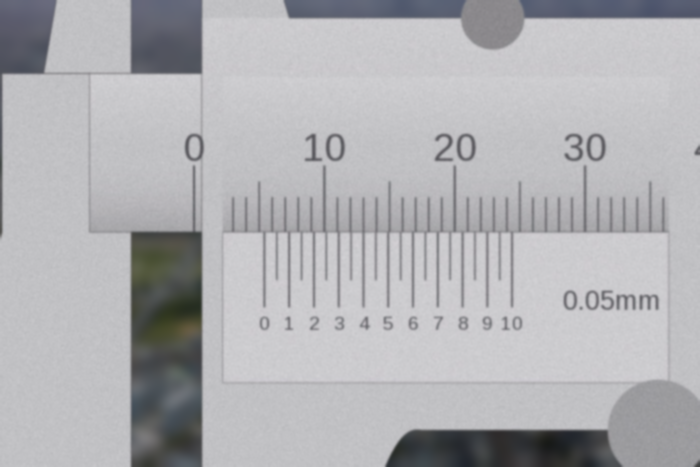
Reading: 5.4 mm
